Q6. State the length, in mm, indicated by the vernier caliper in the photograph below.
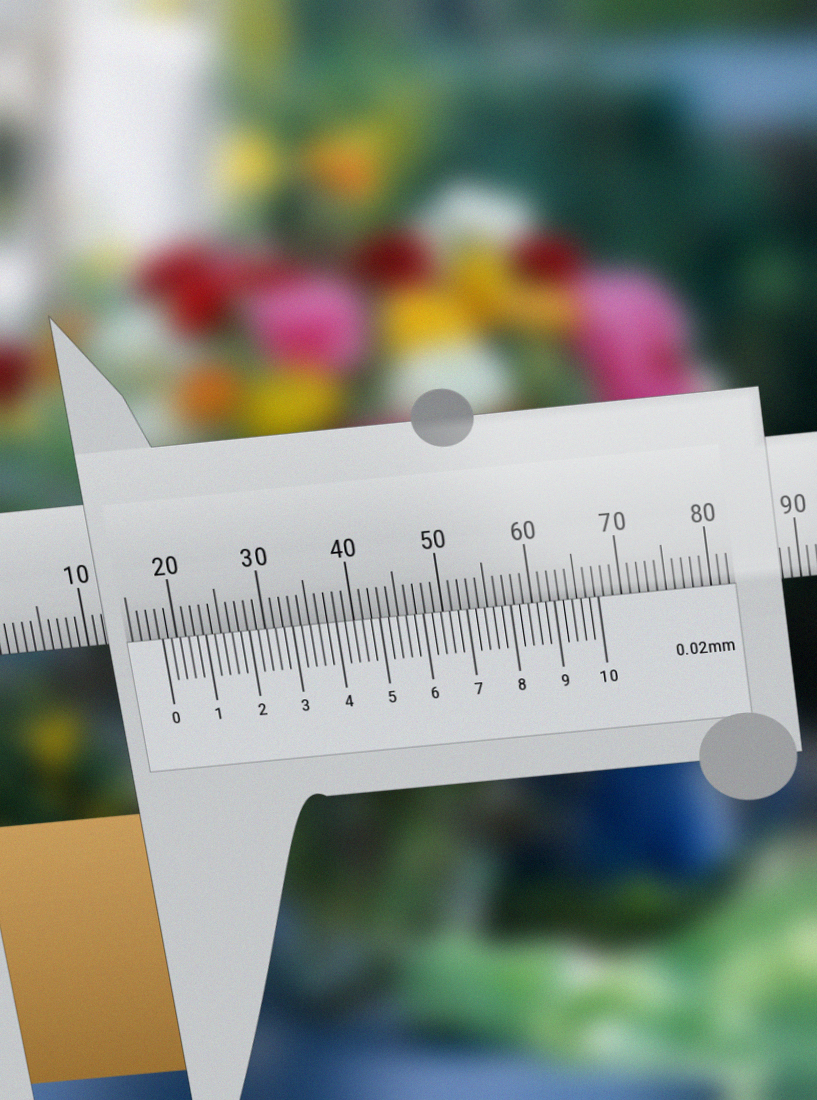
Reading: 18.4 mm
